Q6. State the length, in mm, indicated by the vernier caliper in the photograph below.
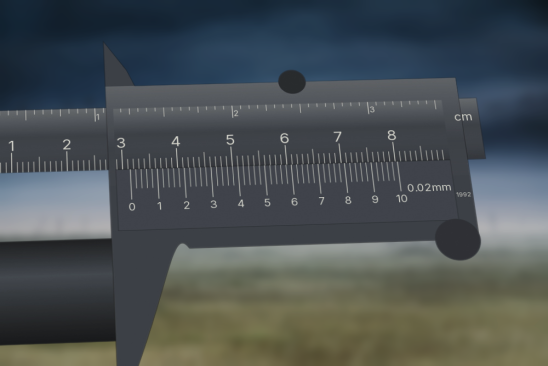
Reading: 31.4 mm
